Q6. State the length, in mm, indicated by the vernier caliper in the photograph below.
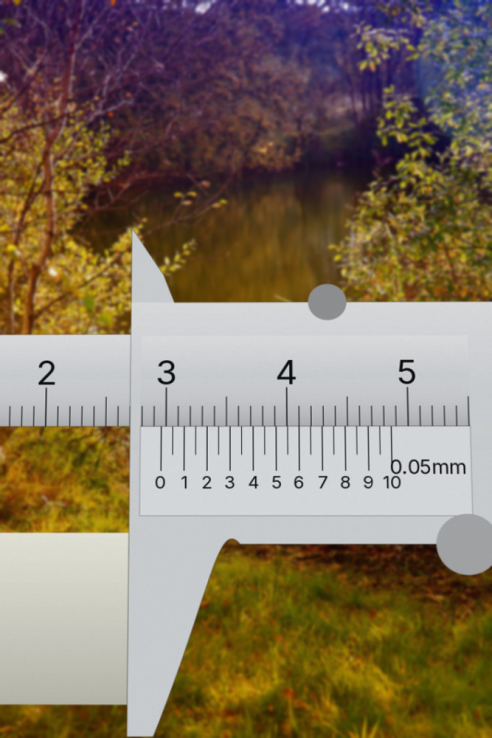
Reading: 29.6 mm
